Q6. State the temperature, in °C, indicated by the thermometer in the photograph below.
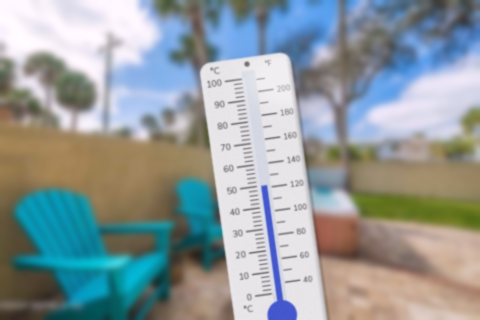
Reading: 50 °C
